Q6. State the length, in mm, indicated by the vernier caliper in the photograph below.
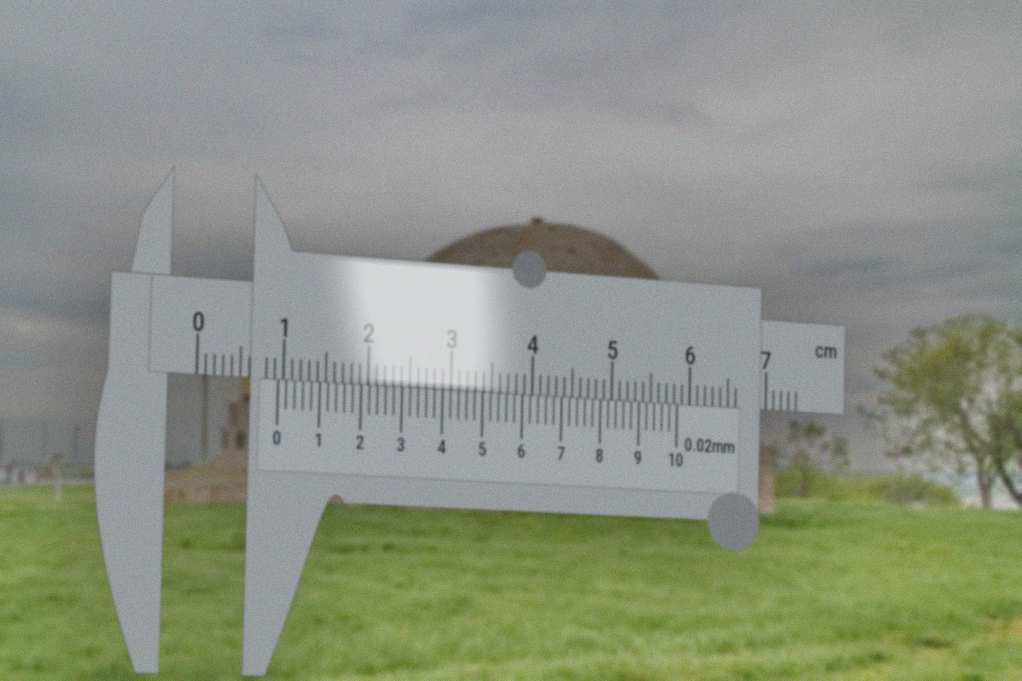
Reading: 9.4 mm
